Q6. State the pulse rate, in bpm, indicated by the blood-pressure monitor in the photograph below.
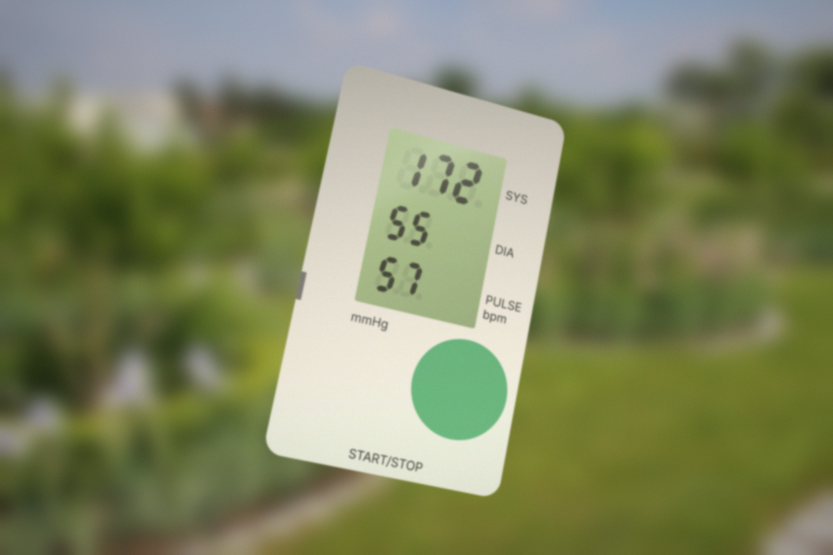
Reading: 57 bpm
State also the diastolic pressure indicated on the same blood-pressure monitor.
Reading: 55 mmHg
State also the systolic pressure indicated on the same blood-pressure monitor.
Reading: 172 mmHg
